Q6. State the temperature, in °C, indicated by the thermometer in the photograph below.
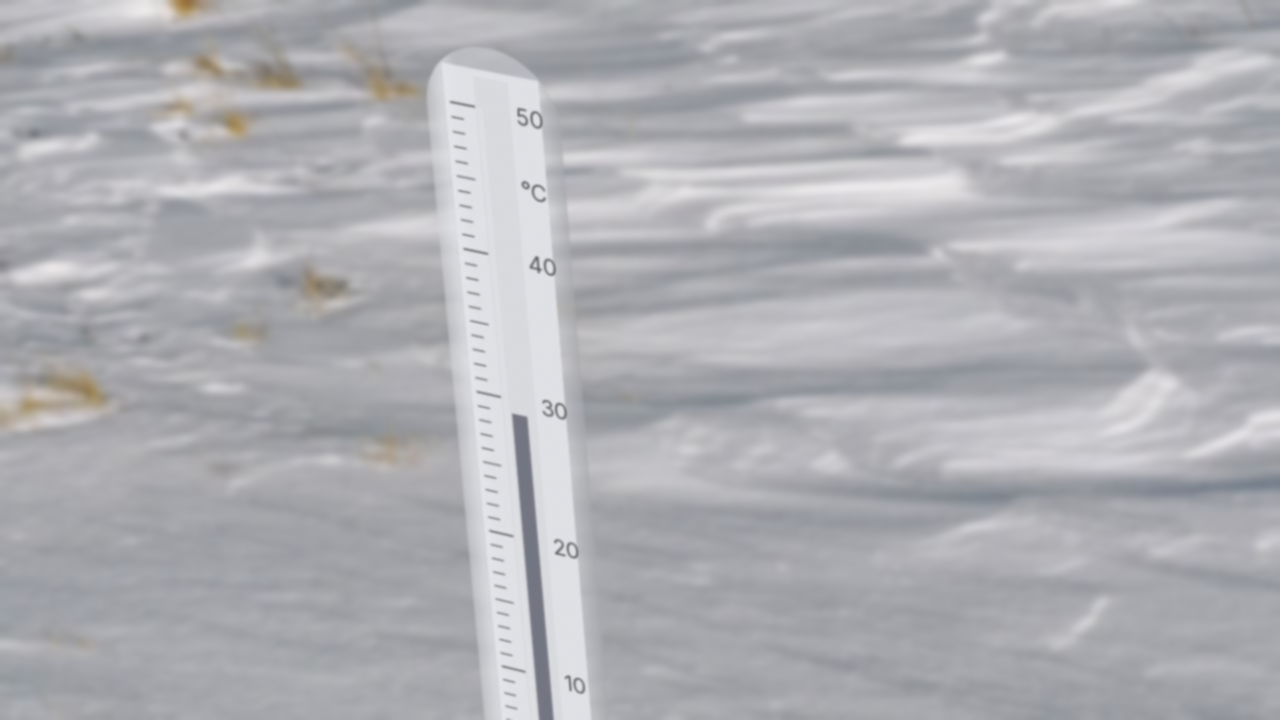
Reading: 29 °C
